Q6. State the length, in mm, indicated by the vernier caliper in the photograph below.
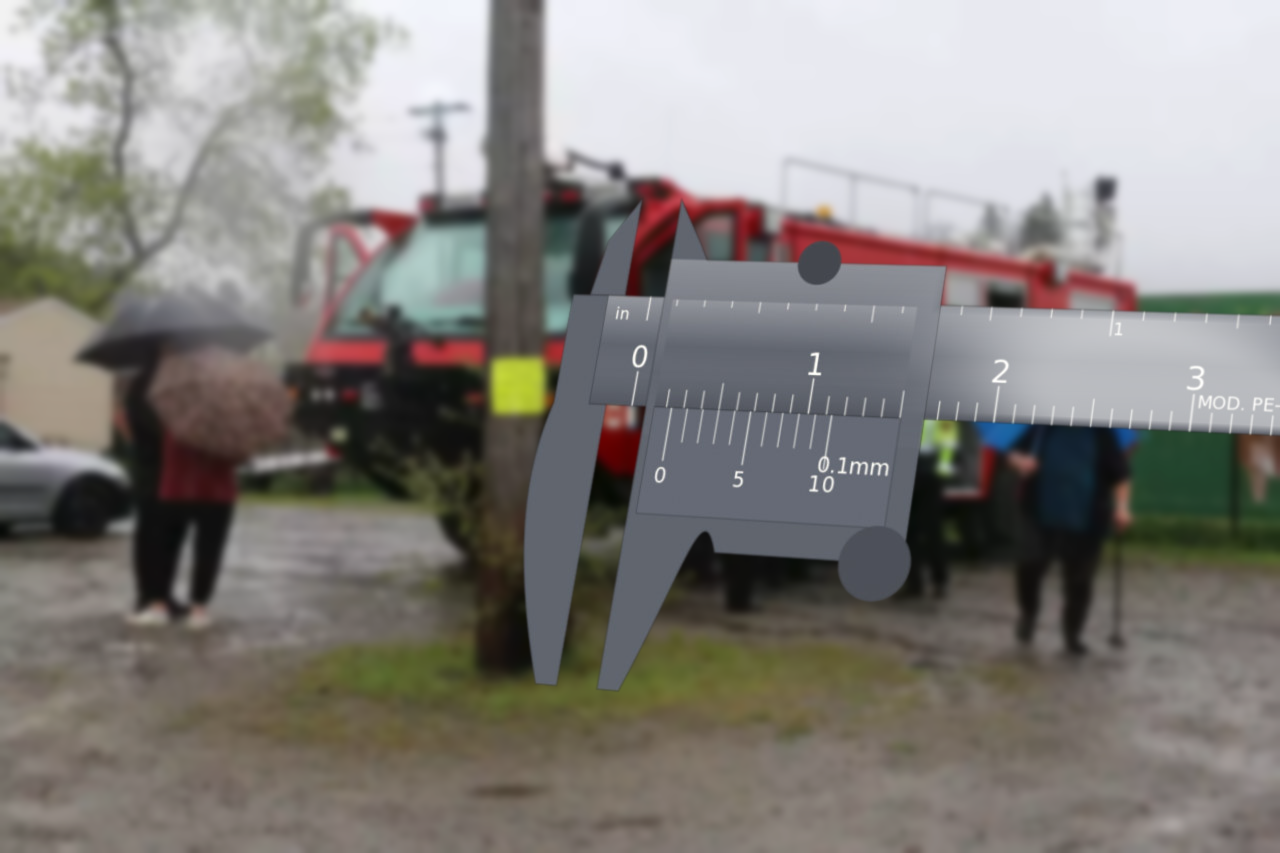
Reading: 2.3 mm
